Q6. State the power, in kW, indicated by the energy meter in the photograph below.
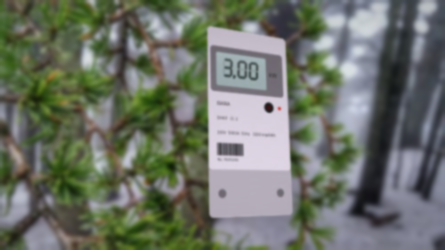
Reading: 3.00 kW
